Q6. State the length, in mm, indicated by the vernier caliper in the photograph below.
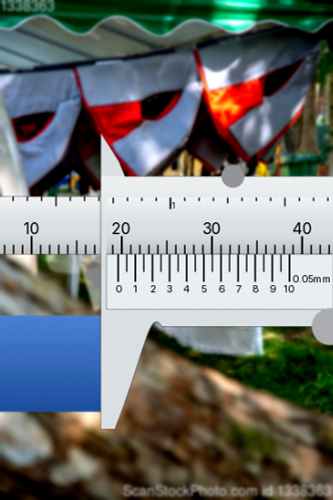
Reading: 19.6 mm
